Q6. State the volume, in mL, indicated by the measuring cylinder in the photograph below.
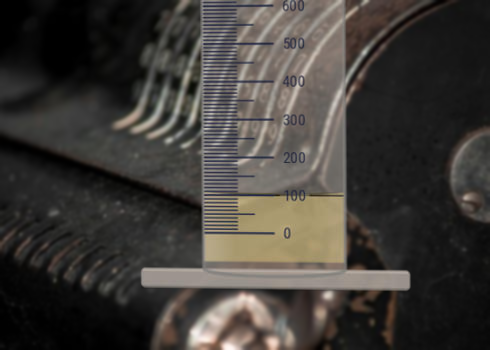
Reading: 100 mL
